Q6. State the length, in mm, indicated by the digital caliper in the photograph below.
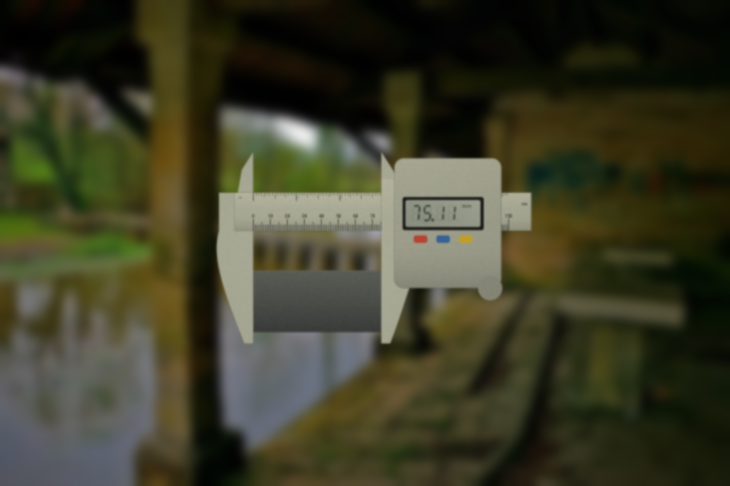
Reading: 75.11 mm
